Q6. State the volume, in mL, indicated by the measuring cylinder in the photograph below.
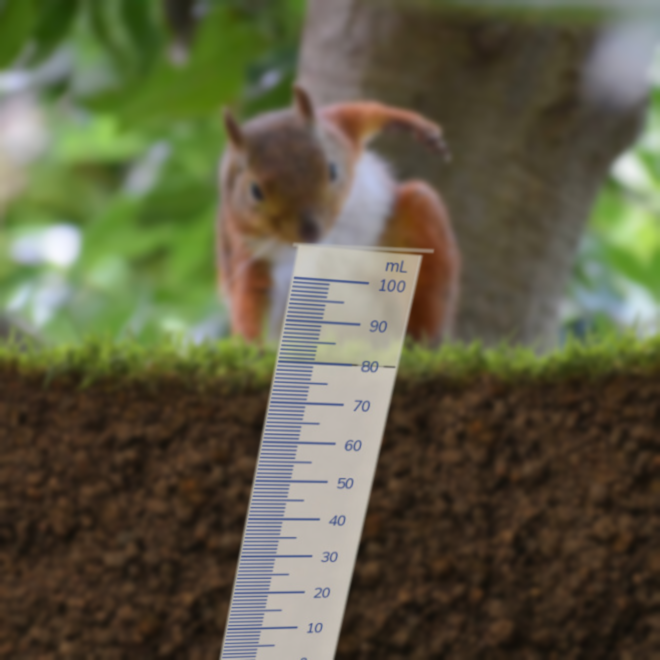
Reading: 80 mL
